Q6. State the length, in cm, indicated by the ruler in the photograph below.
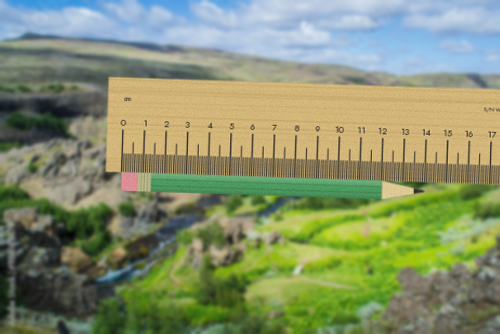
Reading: 14 cm
